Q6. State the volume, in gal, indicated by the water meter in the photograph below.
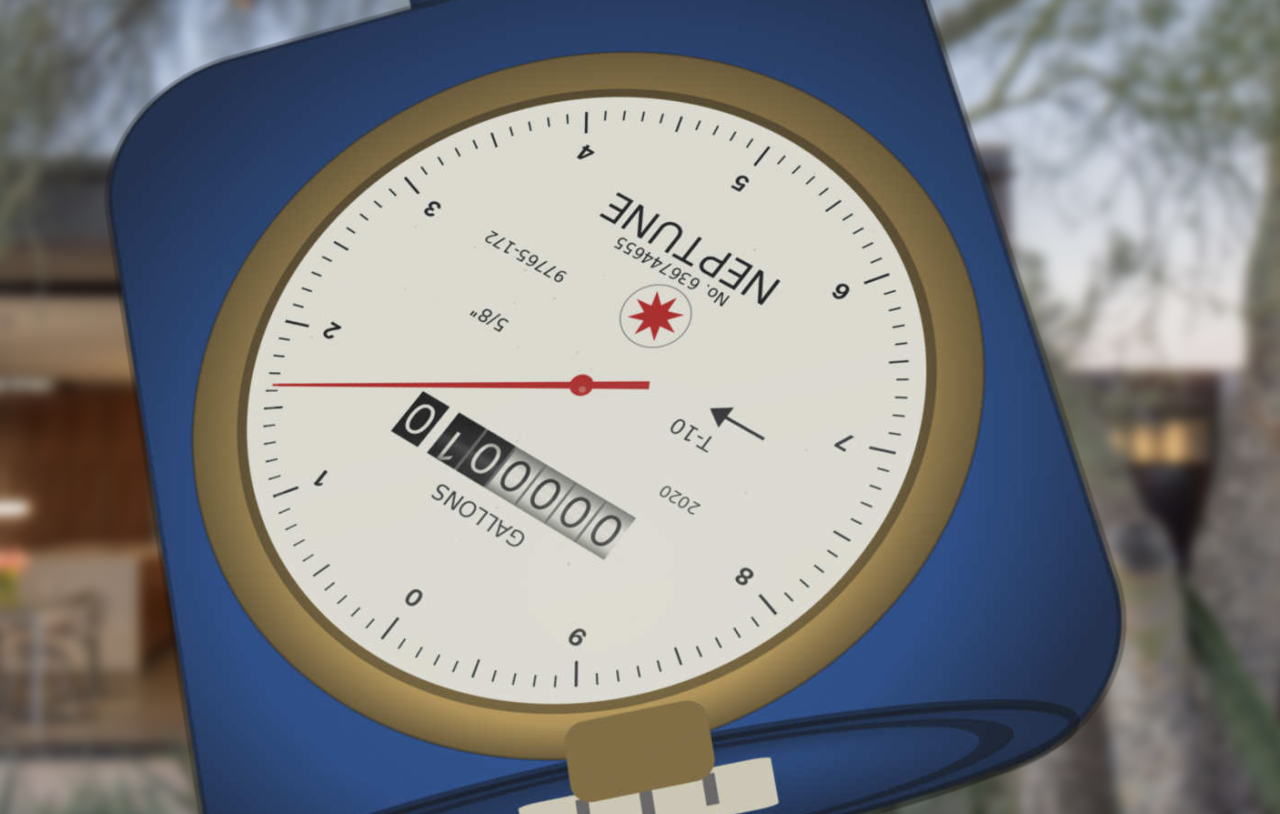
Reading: 11.6 gal
